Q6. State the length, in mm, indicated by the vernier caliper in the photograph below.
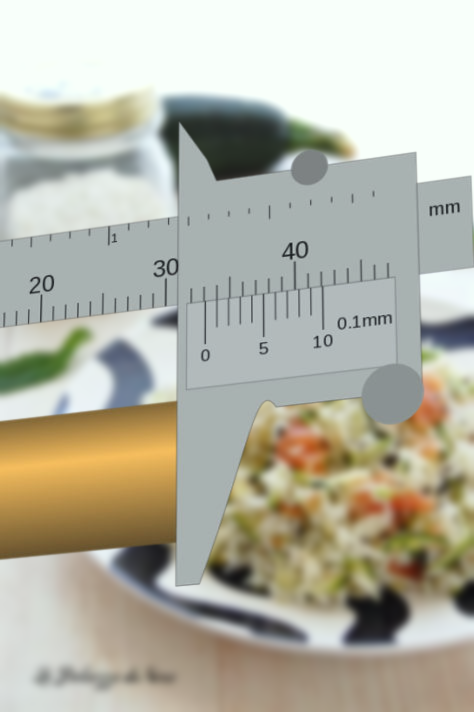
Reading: 33.1 mm
